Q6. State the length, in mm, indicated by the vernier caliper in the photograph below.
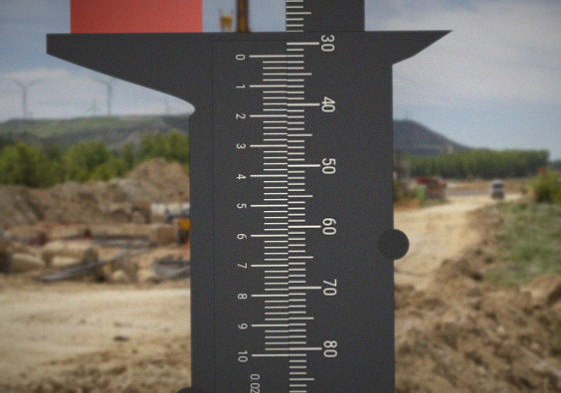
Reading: 32.0 mm
